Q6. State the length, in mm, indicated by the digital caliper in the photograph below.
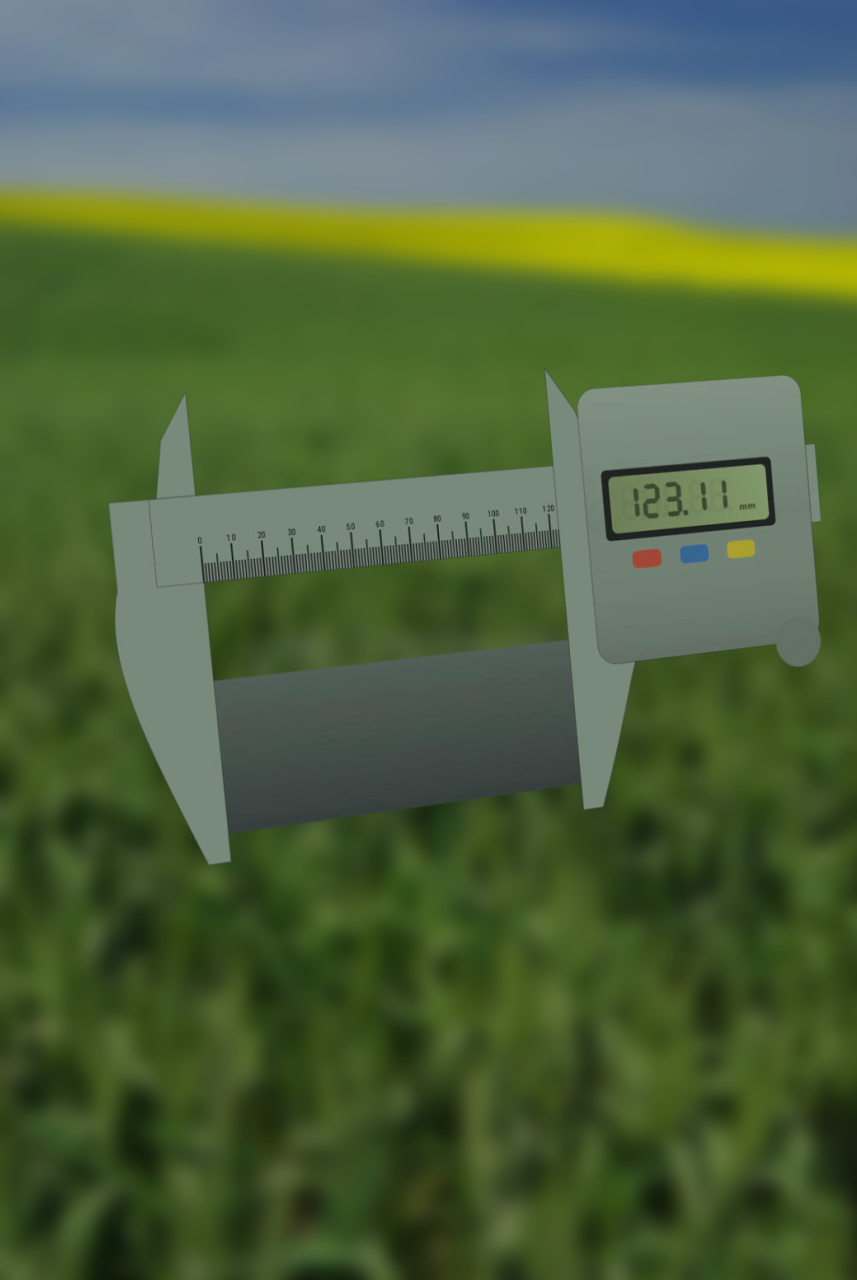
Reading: 123.11 mm
